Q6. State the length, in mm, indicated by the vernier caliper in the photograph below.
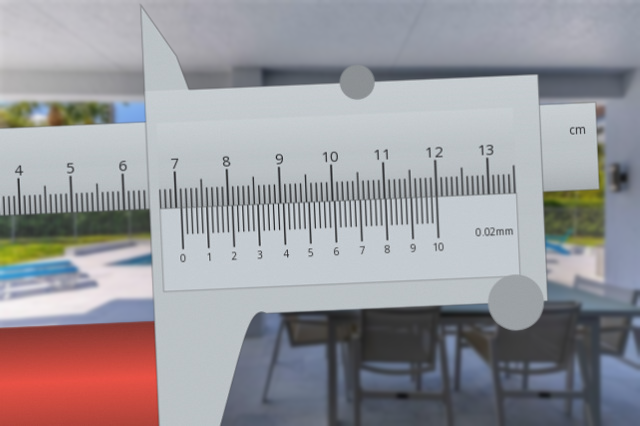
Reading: 71.0 mm
